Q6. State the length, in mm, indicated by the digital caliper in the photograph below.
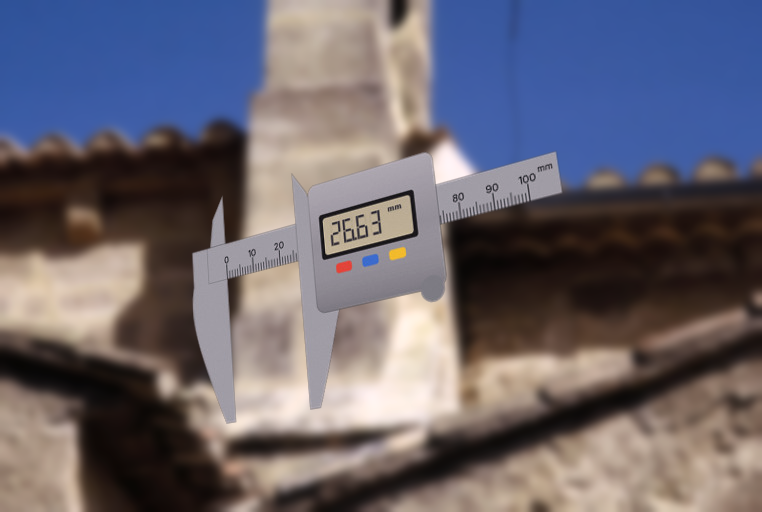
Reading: 26.63 mm
